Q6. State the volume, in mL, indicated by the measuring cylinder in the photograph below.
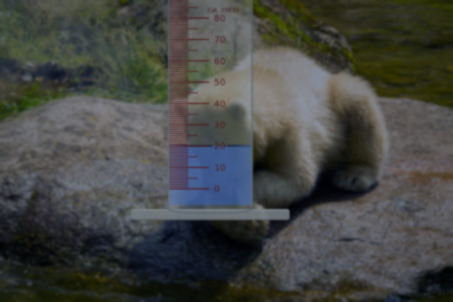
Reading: 20 mL
